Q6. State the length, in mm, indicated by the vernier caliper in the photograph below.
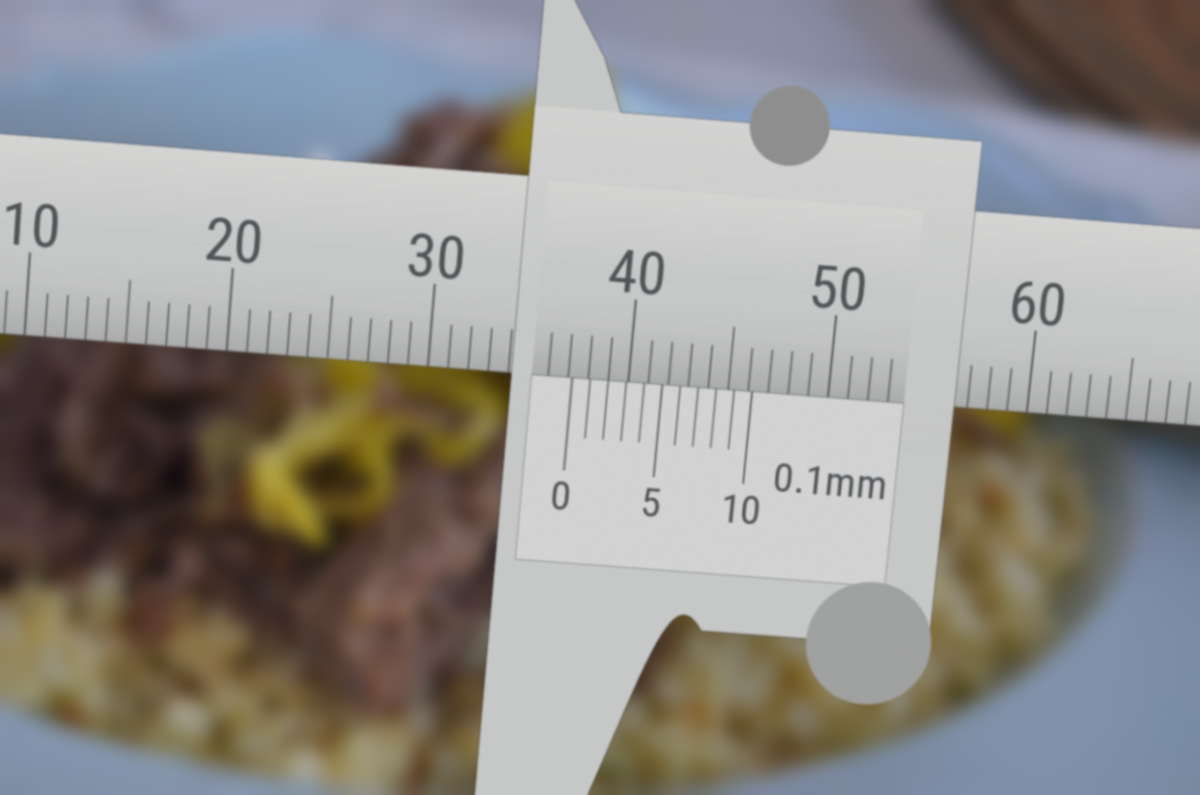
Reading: 37.2 mm
